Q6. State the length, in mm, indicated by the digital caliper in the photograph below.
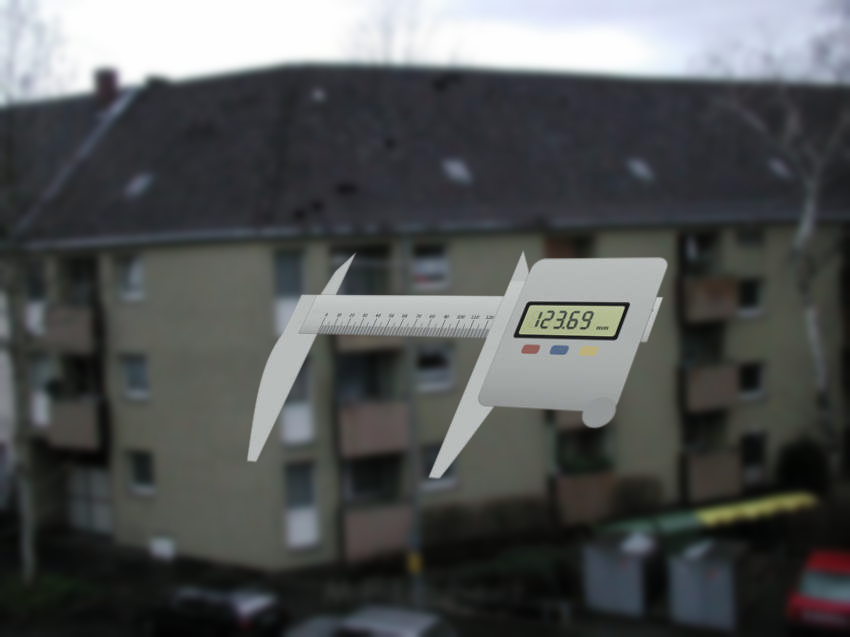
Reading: 123.69 mm
